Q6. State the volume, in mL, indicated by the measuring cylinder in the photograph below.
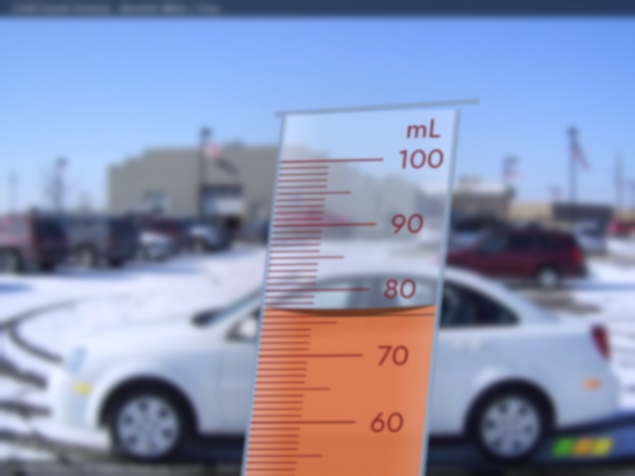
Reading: 76 mL
